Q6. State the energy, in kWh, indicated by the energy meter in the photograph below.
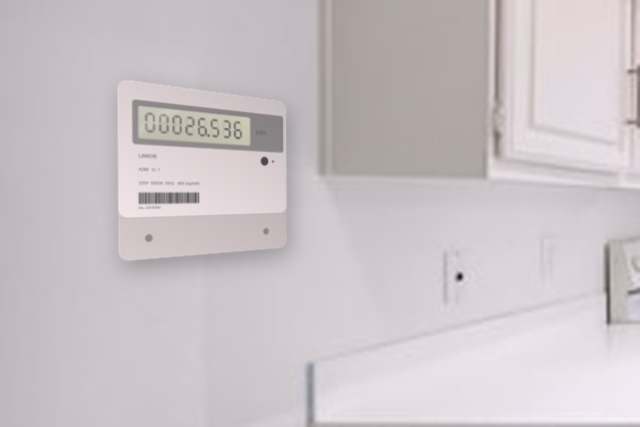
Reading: 26.536 kWh
